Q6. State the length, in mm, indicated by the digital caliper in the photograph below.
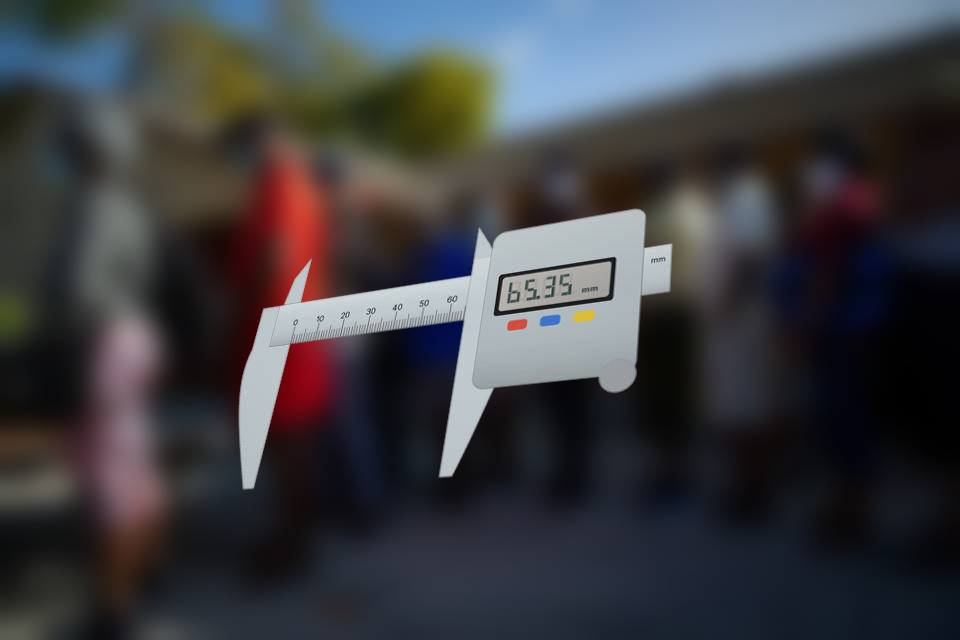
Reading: 65.35 mm
